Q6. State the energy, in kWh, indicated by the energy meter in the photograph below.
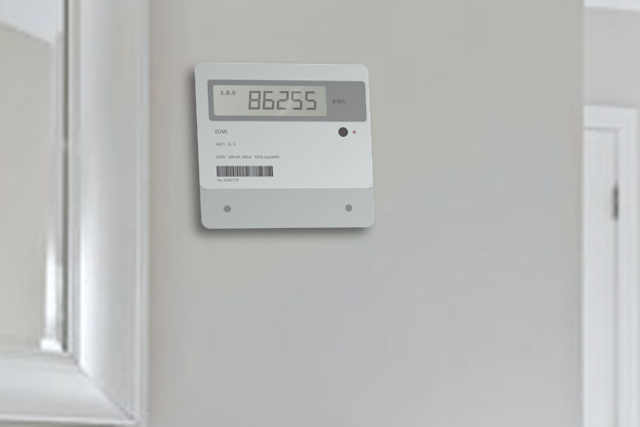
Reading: 86255 kWh
